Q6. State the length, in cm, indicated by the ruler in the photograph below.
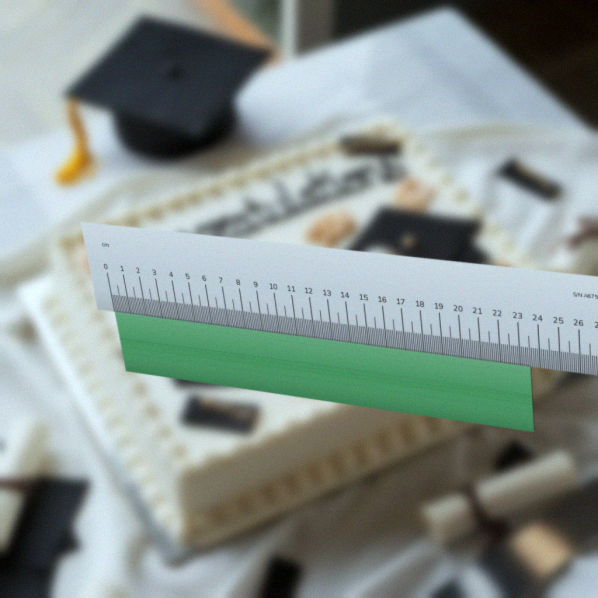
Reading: 23.5 cm
